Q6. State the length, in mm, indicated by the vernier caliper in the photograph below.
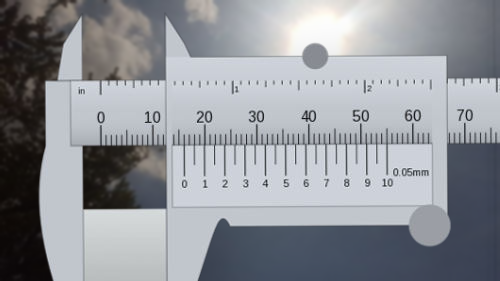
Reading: 16.0 mm
